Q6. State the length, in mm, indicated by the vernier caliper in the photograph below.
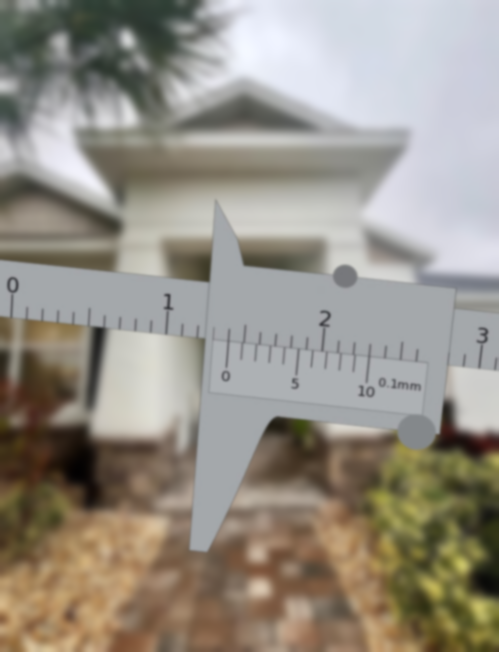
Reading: 14.0 mm
